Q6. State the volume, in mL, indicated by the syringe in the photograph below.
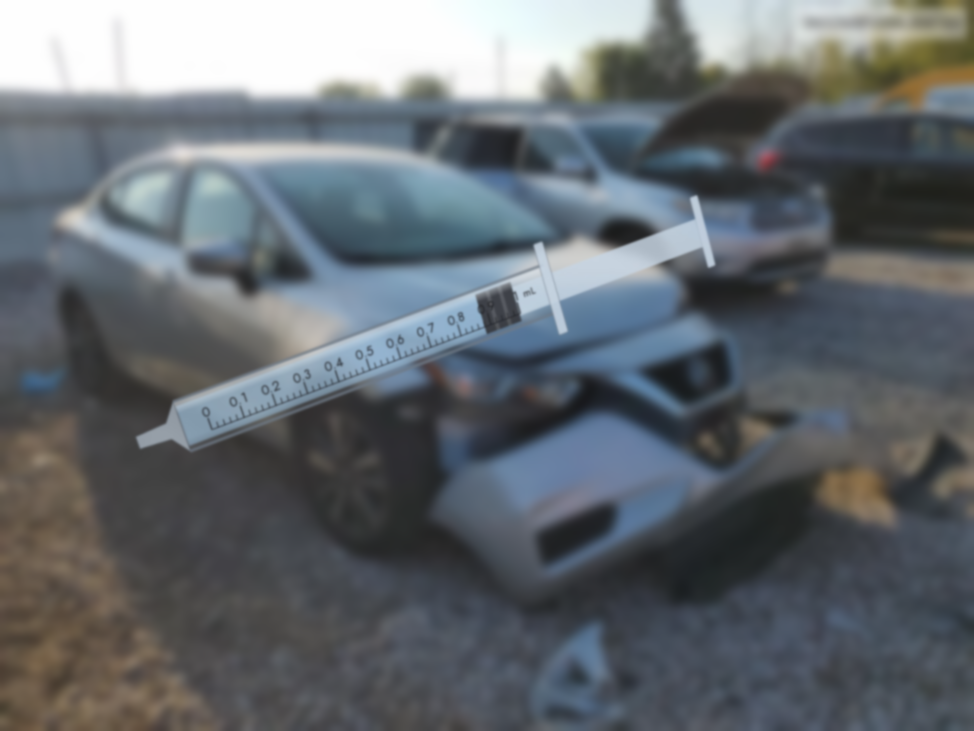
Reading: 0.88 mL
